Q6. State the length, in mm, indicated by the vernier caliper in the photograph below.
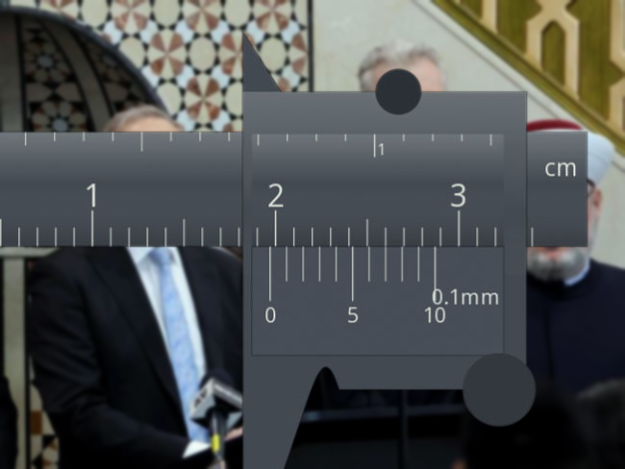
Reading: 19.7 mm
